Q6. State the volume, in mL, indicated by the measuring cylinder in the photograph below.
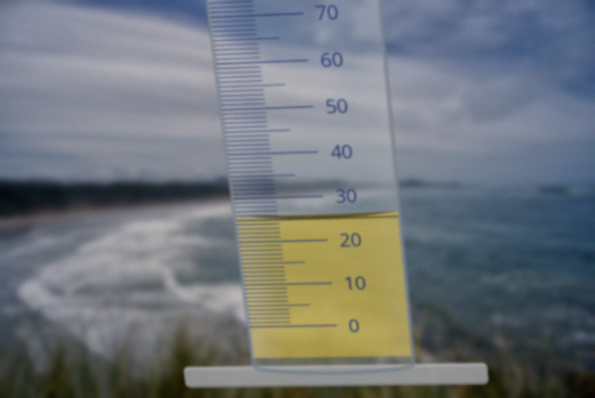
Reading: 25 mL
